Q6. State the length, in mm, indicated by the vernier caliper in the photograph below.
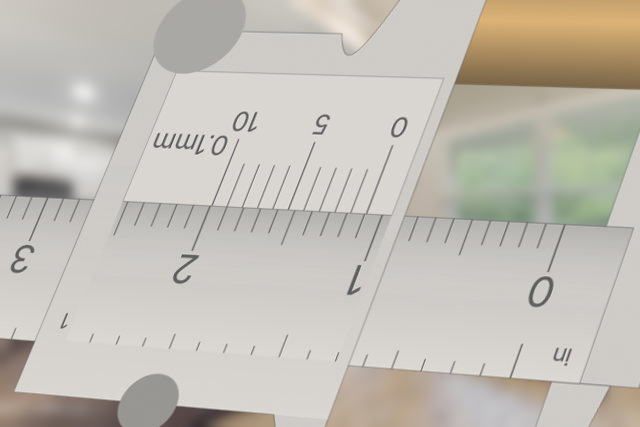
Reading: 10.9 mm
